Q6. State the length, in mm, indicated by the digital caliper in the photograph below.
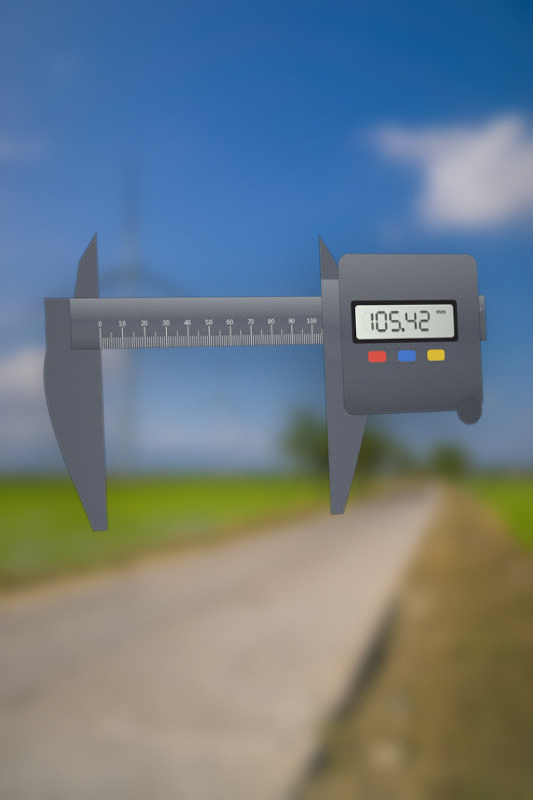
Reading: 105.42 mm
